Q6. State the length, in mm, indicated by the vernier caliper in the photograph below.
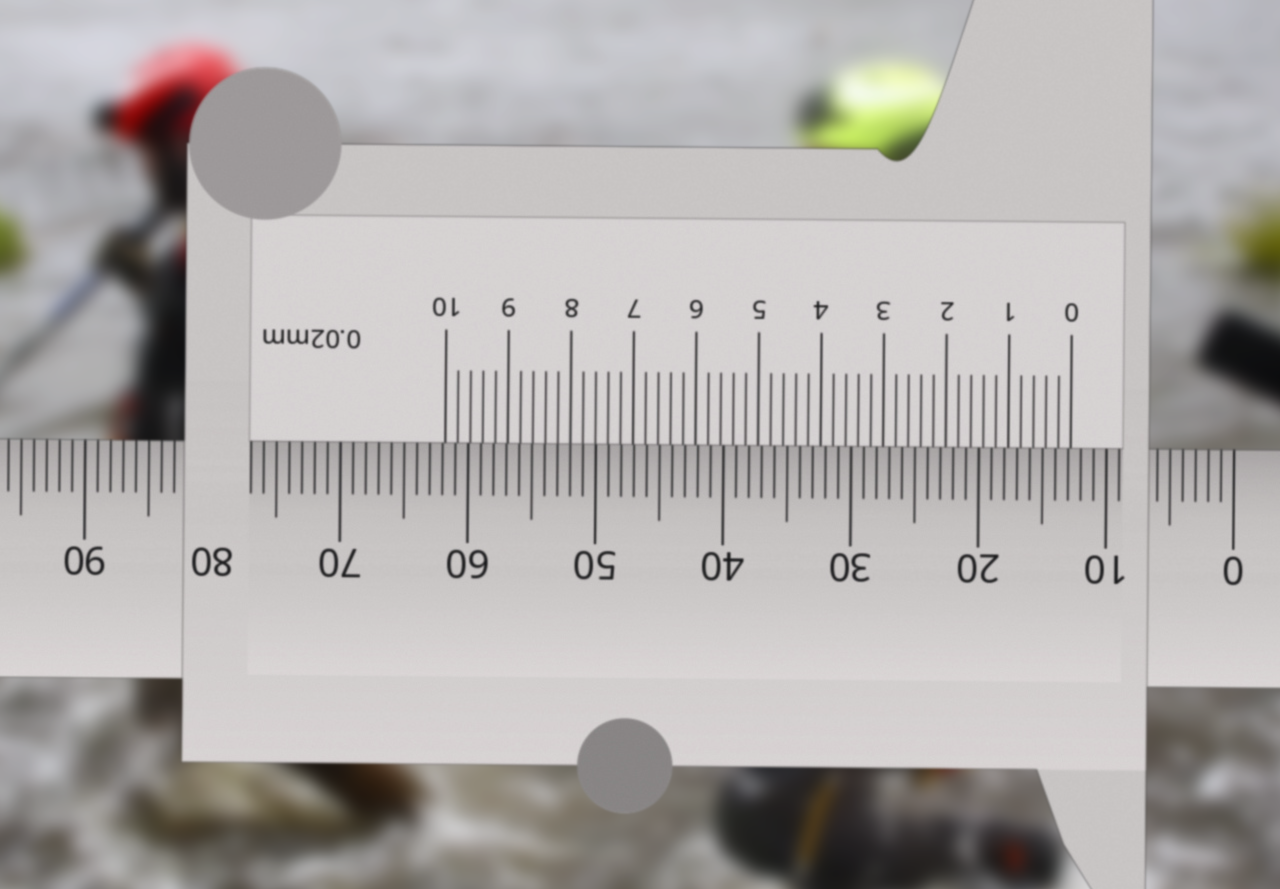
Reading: 12.8 mm
